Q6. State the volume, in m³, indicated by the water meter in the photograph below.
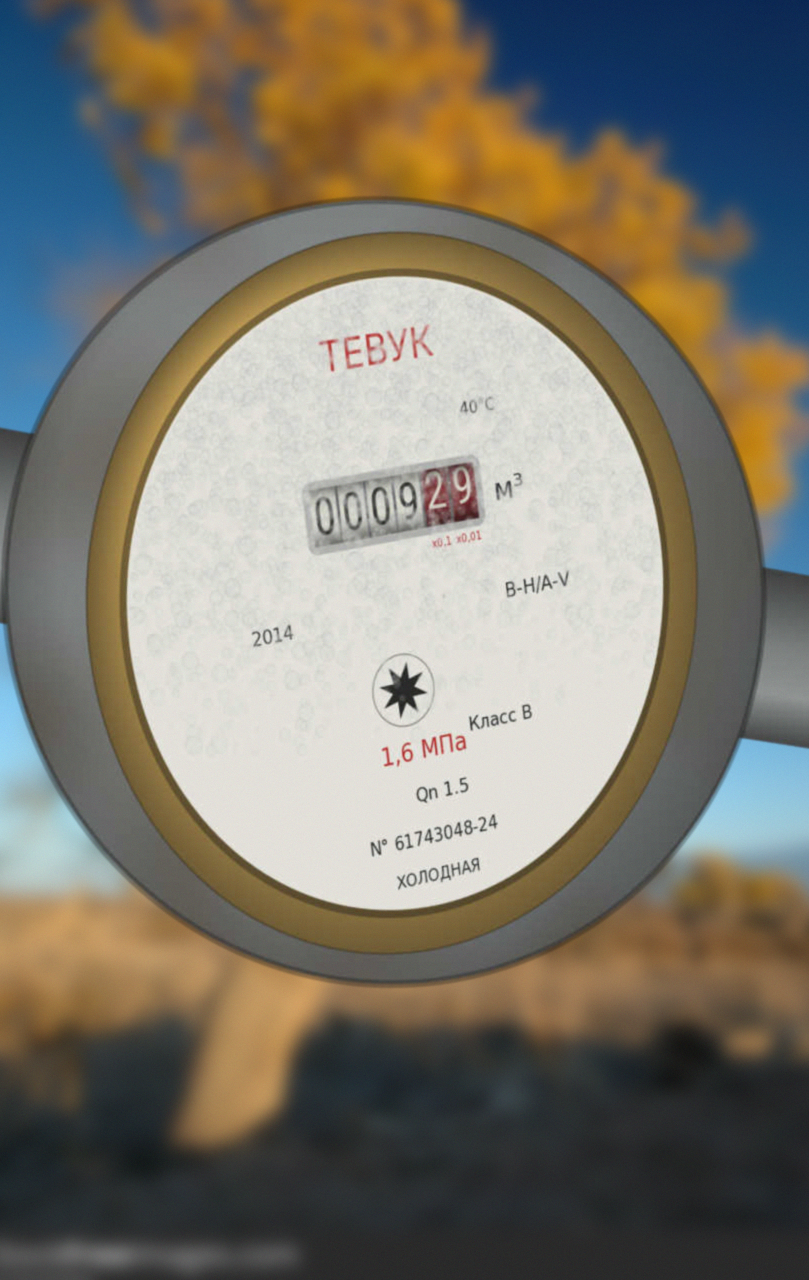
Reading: 9.29 m³
